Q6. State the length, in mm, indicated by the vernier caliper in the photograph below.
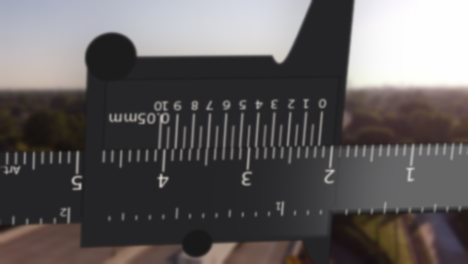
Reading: 21.6 mm
